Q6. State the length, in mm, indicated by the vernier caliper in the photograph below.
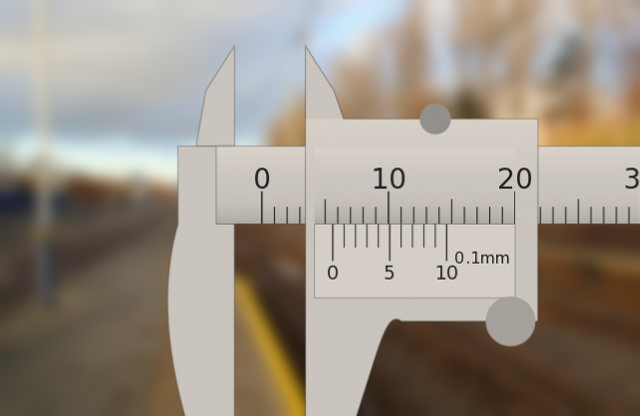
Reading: 5.6 mm
